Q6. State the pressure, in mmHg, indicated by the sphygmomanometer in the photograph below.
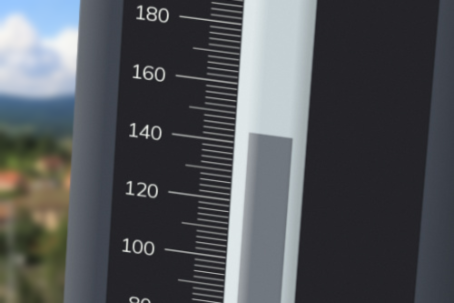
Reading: 144 mmHg
